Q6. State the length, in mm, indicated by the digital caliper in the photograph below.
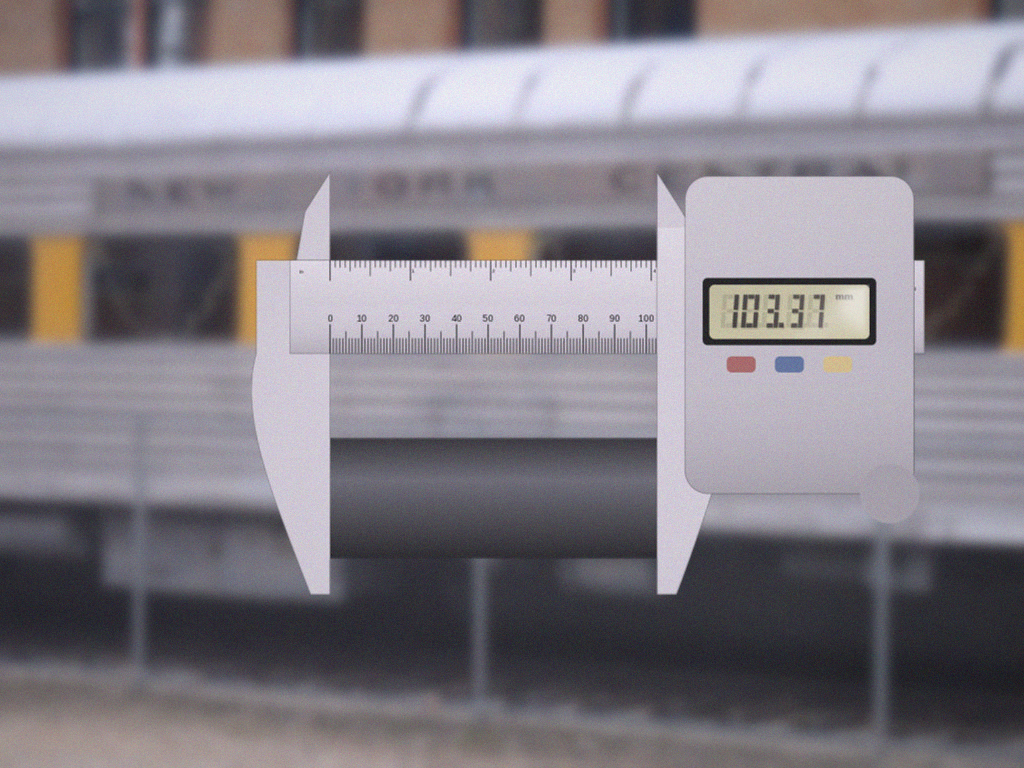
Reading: 103.37 mm
